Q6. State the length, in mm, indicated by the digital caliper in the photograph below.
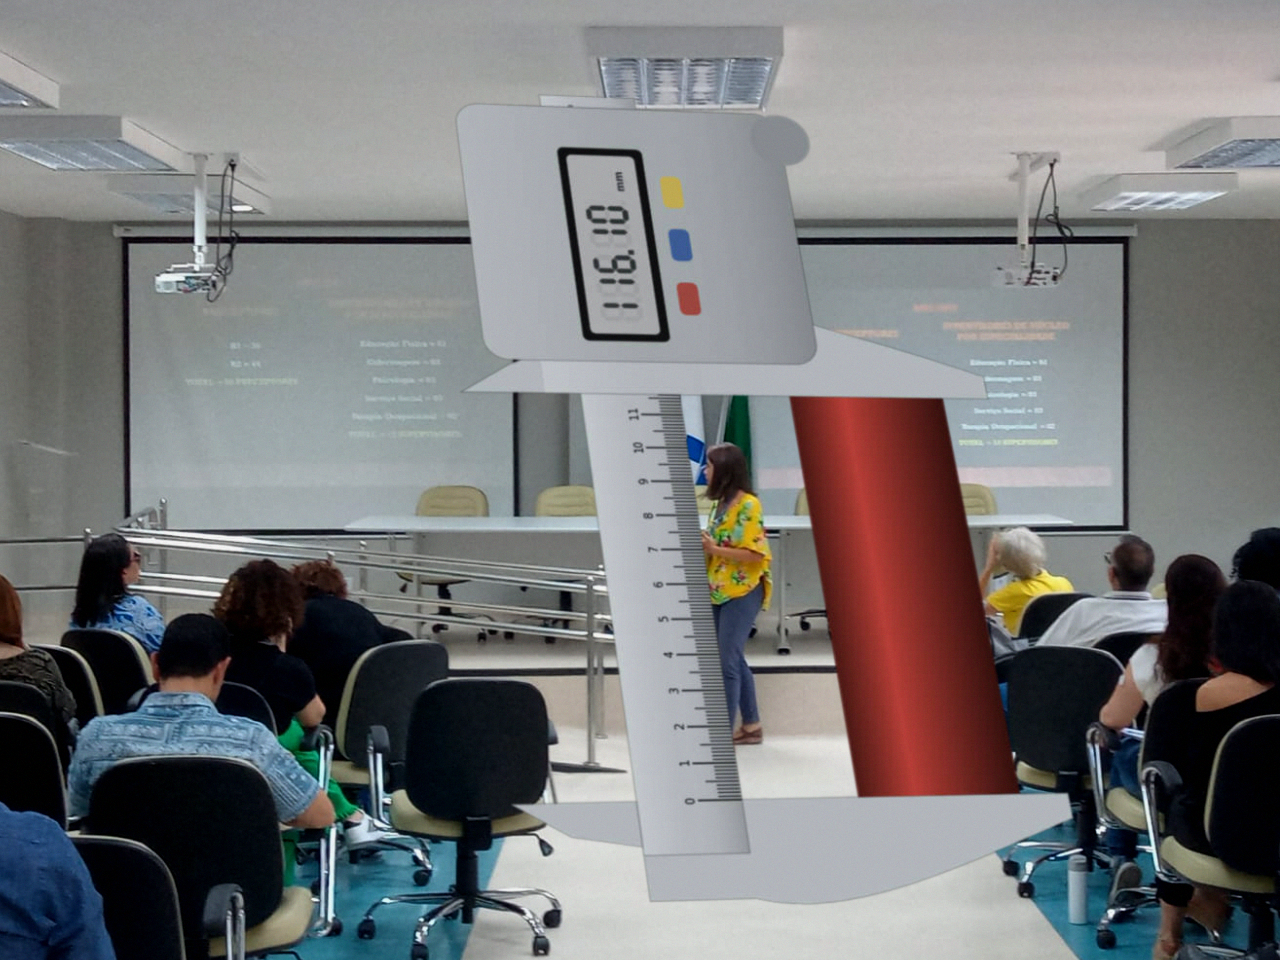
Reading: 116.10 mm
